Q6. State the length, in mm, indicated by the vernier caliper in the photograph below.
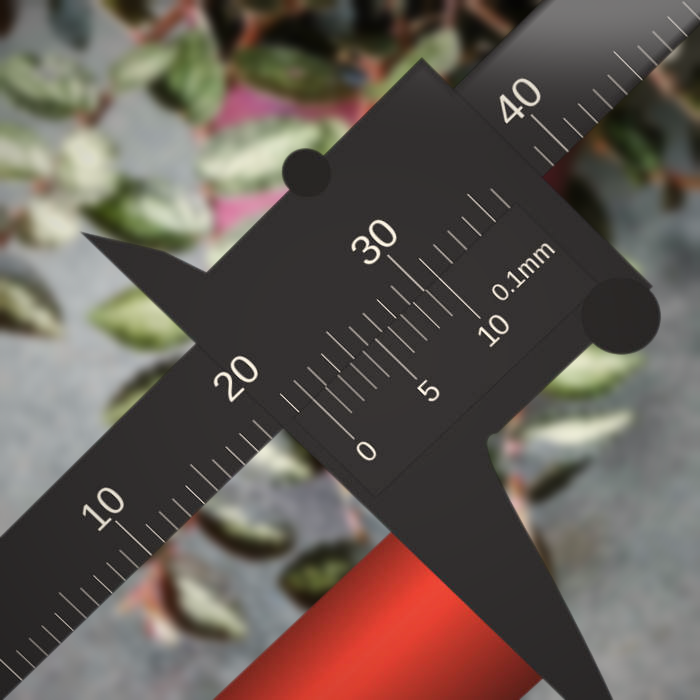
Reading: 22.0 mm
